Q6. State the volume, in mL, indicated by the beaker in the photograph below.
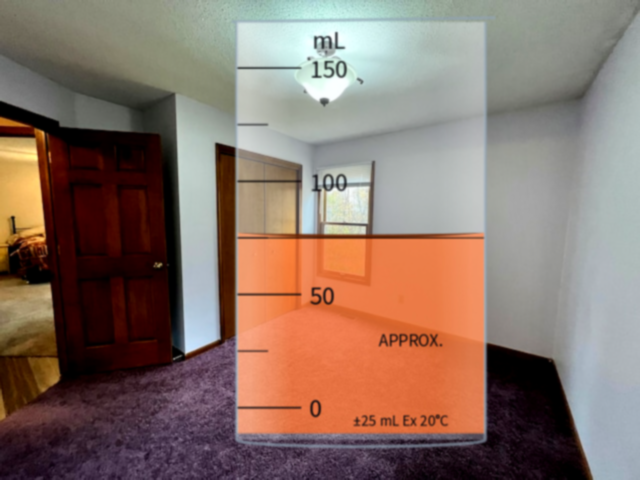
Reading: 75 mL
